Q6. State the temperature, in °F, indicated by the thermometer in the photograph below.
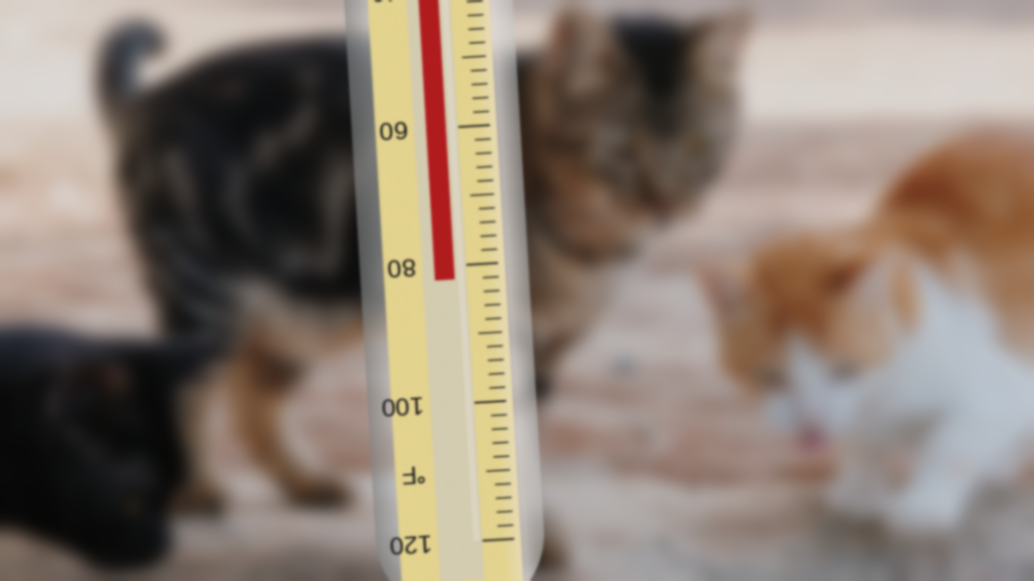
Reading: 82 °F
